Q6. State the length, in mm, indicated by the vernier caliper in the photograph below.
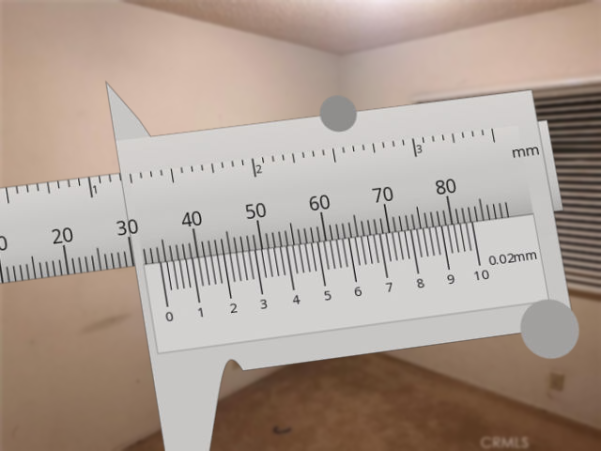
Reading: 34.2 mm
